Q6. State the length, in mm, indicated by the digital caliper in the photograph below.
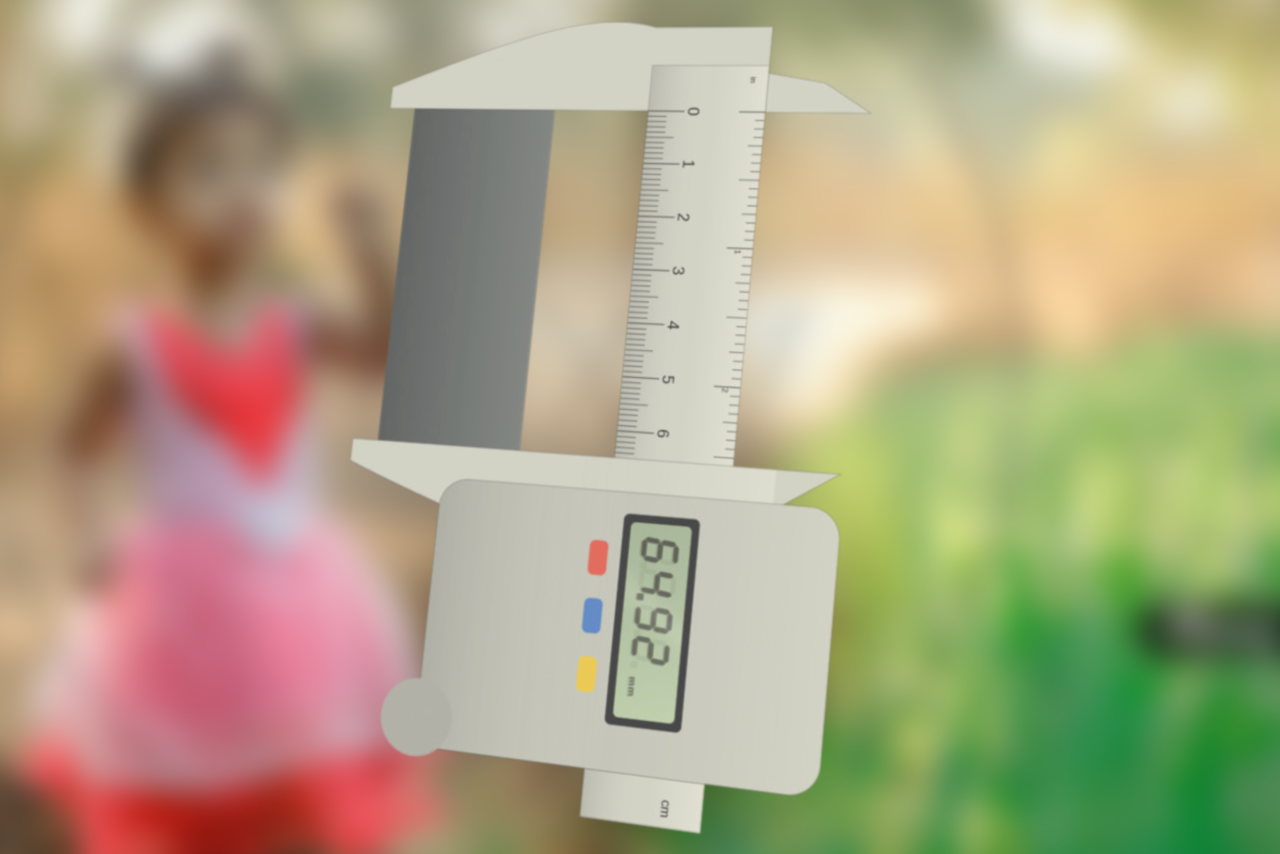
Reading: 64.92 mm
